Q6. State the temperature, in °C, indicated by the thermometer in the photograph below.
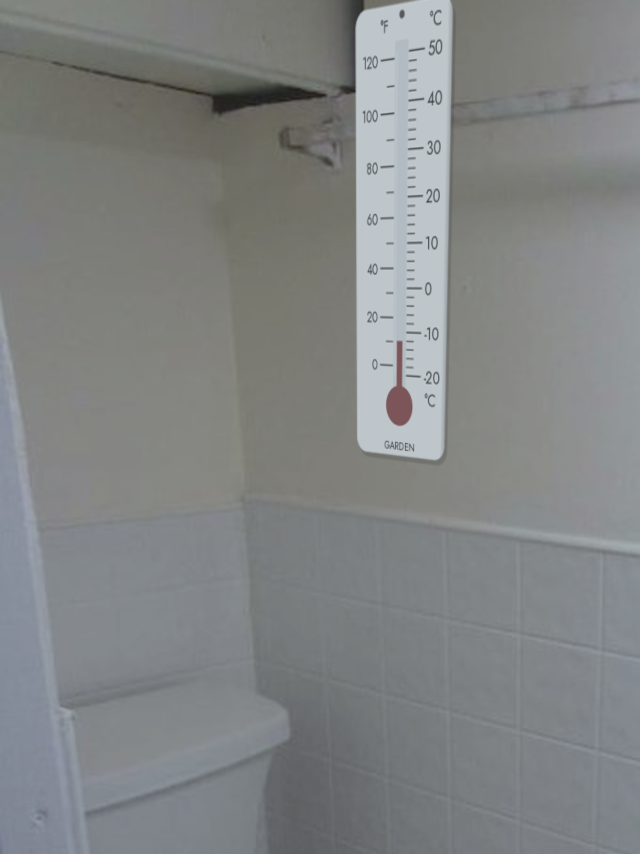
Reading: -12 °C
